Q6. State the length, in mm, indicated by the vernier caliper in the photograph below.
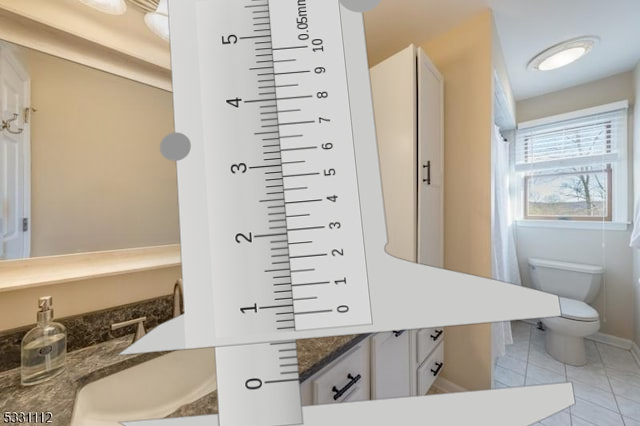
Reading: 8.8 mm
